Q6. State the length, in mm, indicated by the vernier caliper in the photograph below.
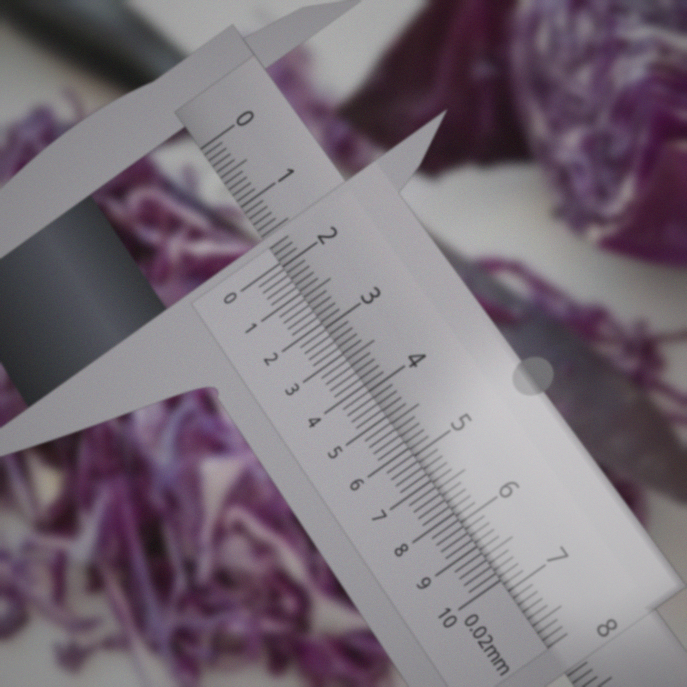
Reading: 19.4 mm
